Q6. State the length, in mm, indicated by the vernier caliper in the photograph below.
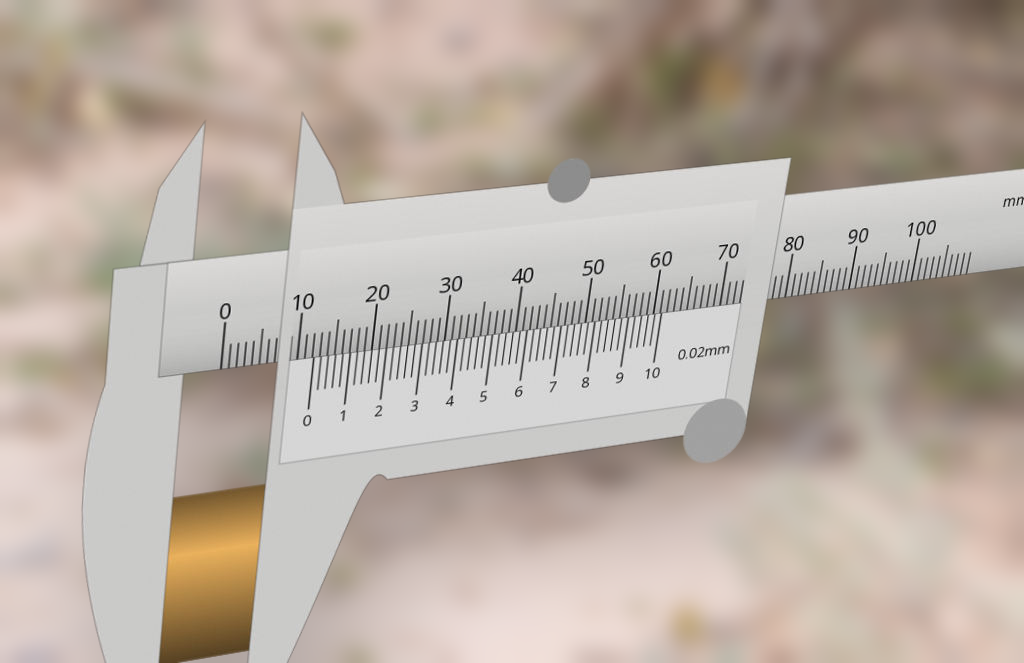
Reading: 12.2 mm
